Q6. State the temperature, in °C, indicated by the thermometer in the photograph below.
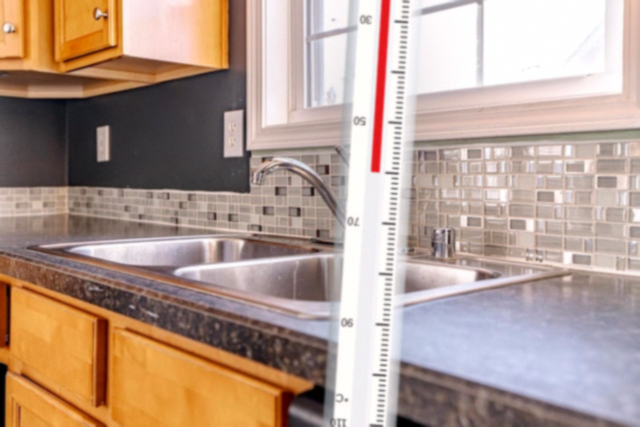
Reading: 60 °C
